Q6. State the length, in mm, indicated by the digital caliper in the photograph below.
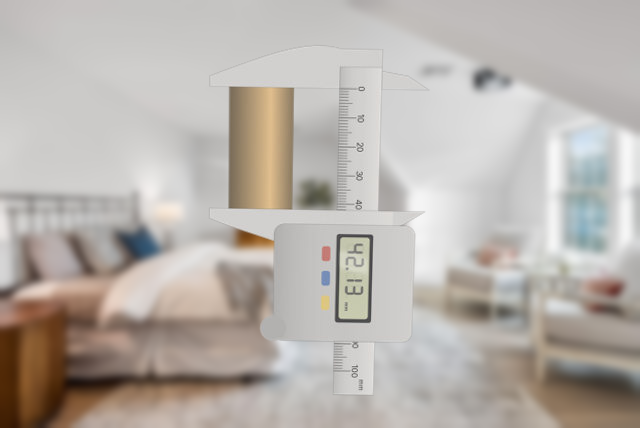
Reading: 42.13 mm
